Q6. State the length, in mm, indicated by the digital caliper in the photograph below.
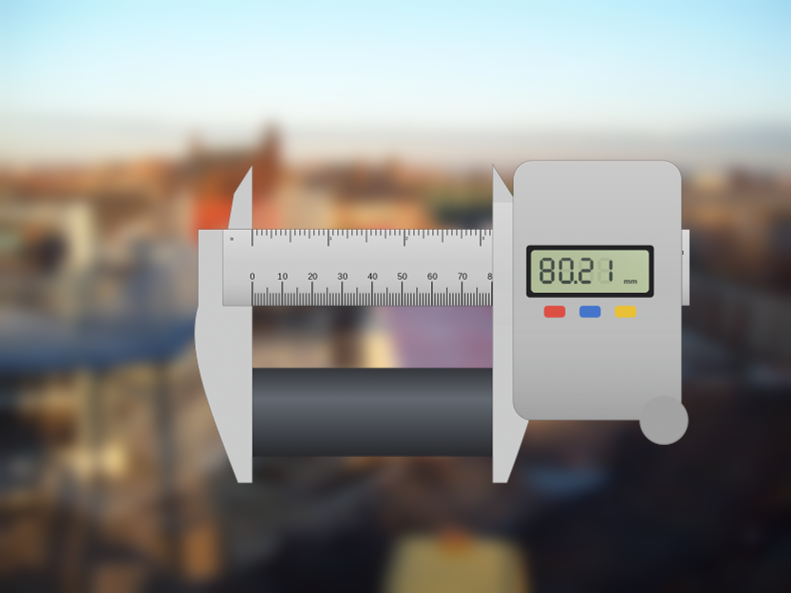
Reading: 80.21 mm
